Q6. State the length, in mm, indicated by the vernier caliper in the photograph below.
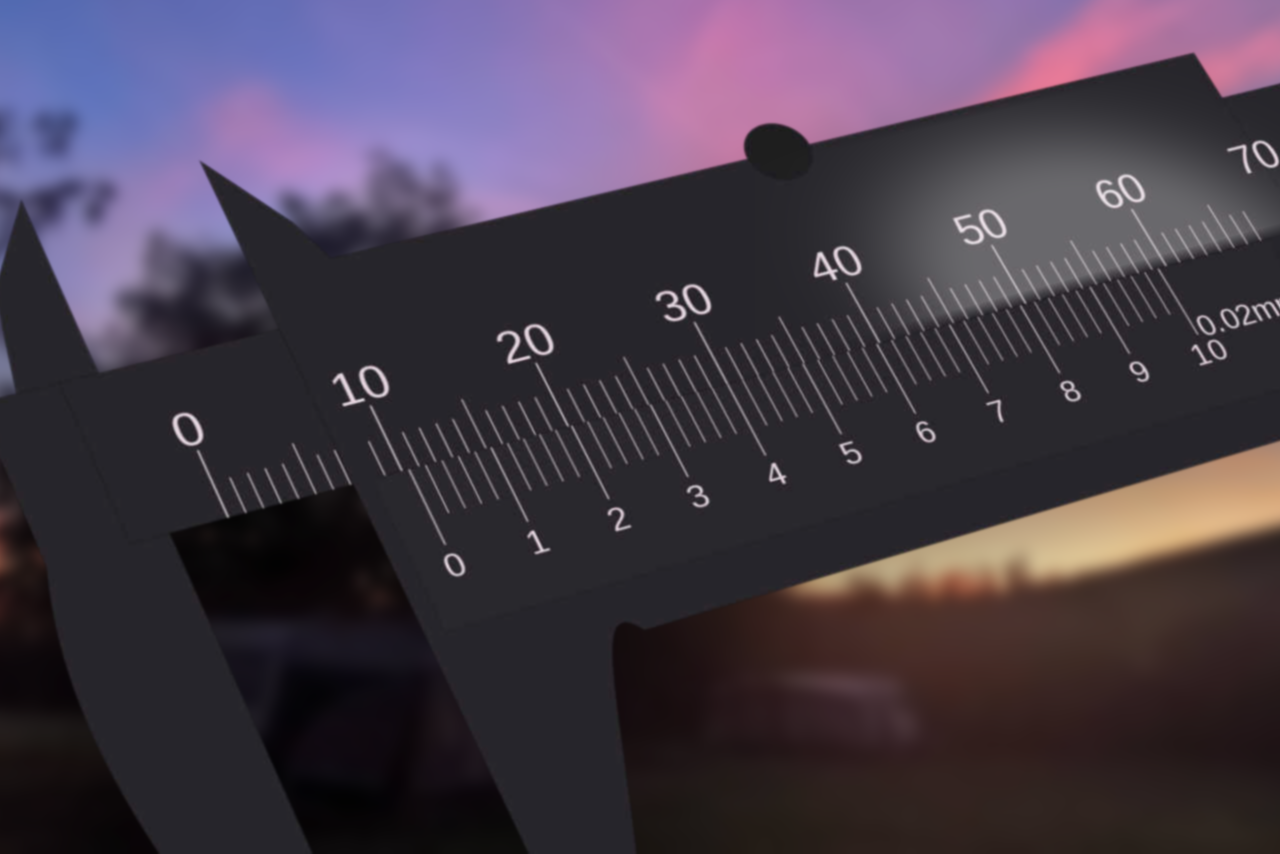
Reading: 10.4 mm
